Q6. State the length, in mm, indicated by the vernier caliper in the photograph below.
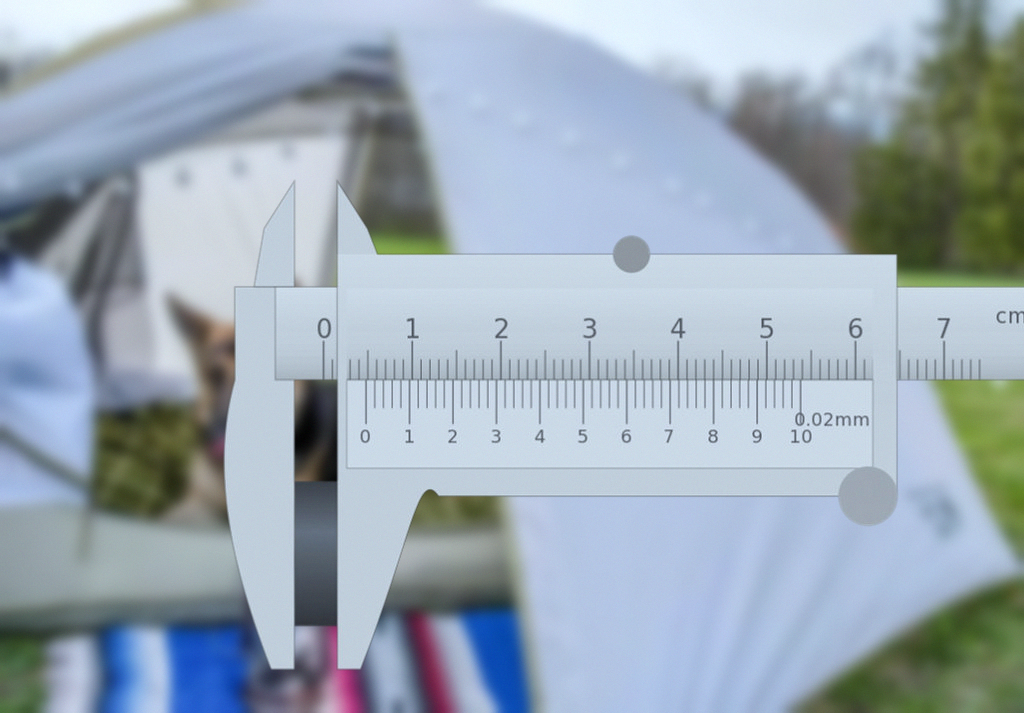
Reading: 4.8 mm
